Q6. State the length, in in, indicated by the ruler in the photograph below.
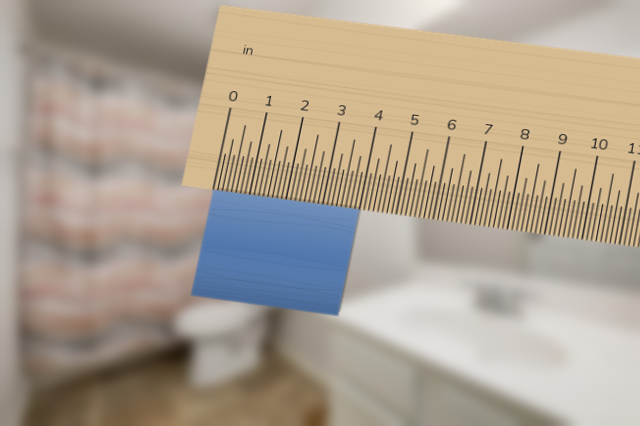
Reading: 4 in
